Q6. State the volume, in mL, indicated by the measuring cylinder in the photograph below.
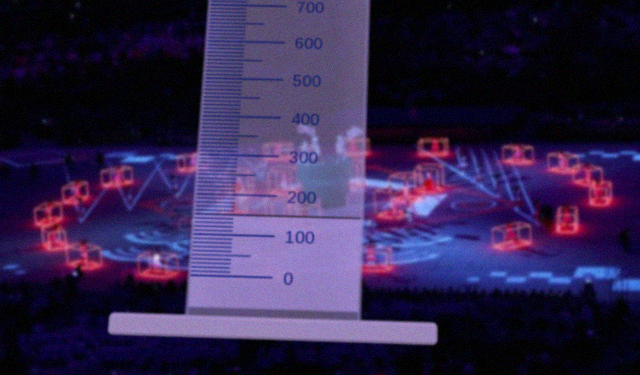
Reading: 150 mL
